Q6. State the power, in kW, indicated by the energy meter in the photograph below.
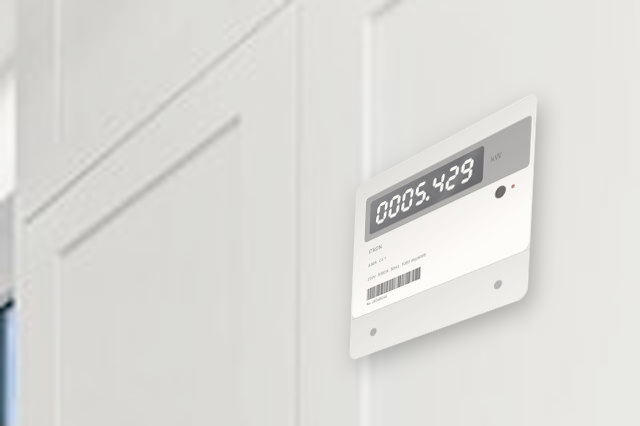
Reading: 5.429 kW
